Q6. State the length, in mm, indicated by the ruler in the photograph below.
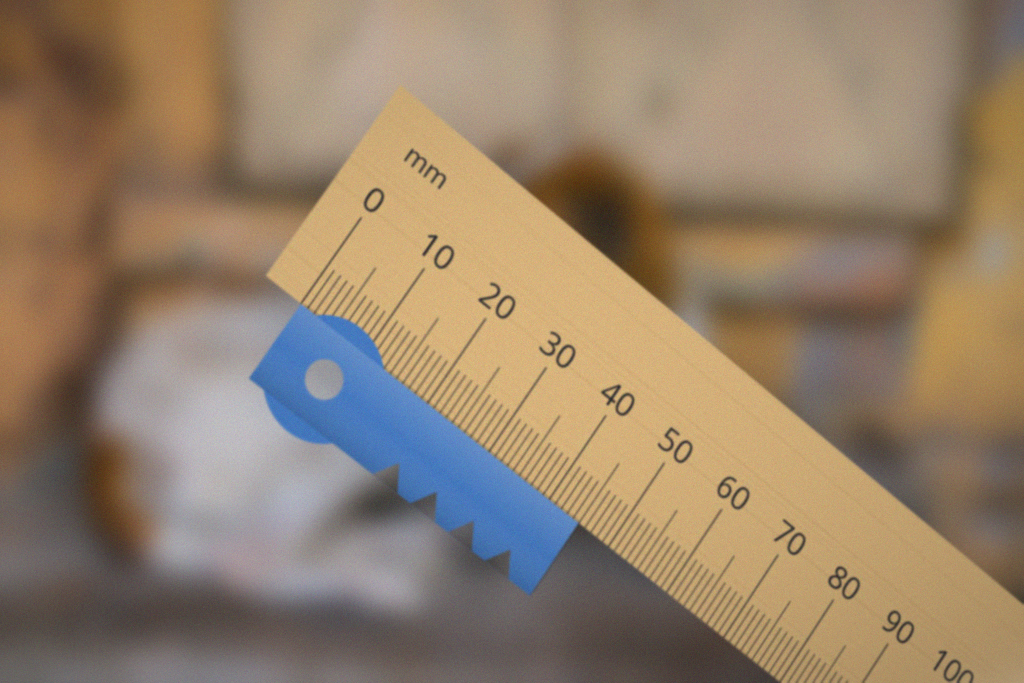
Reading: 45 mm
